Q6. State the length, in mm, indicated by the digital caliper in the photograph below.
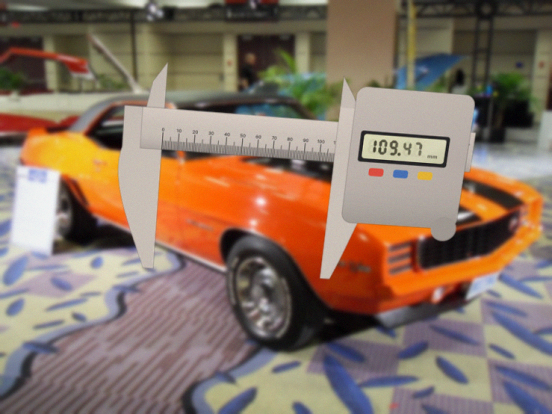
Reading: 109.47 mm
